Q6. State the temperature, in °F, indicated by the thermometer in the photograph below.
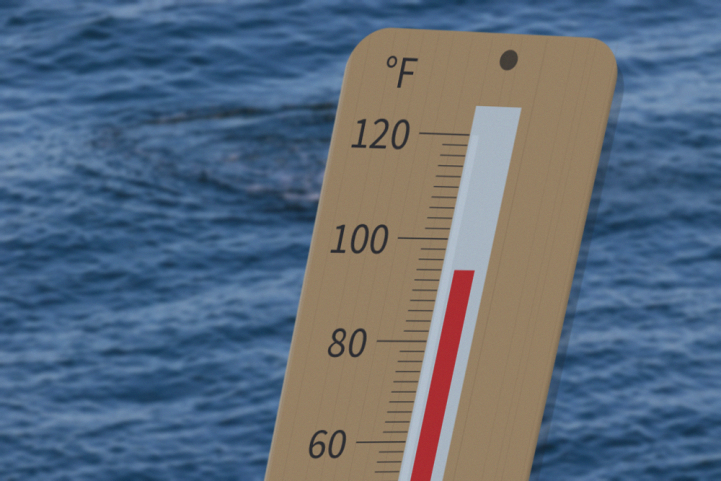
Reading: 94 °F
